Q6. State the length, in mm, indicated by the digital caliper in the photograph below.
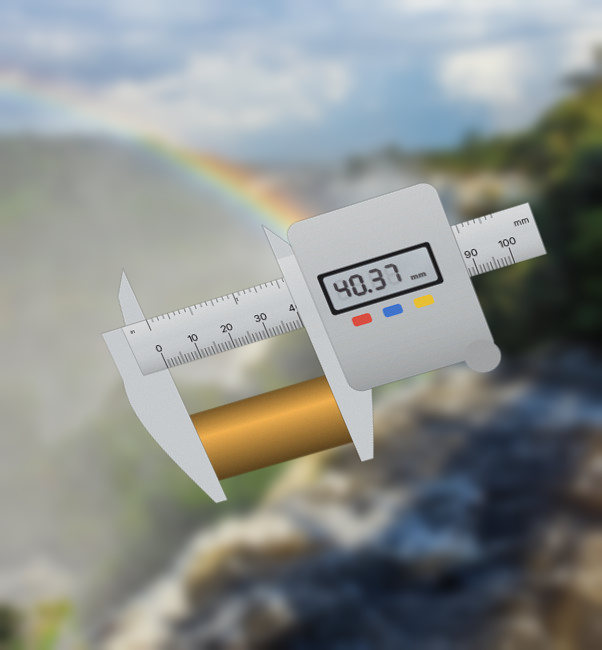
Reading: 40.37 mm
